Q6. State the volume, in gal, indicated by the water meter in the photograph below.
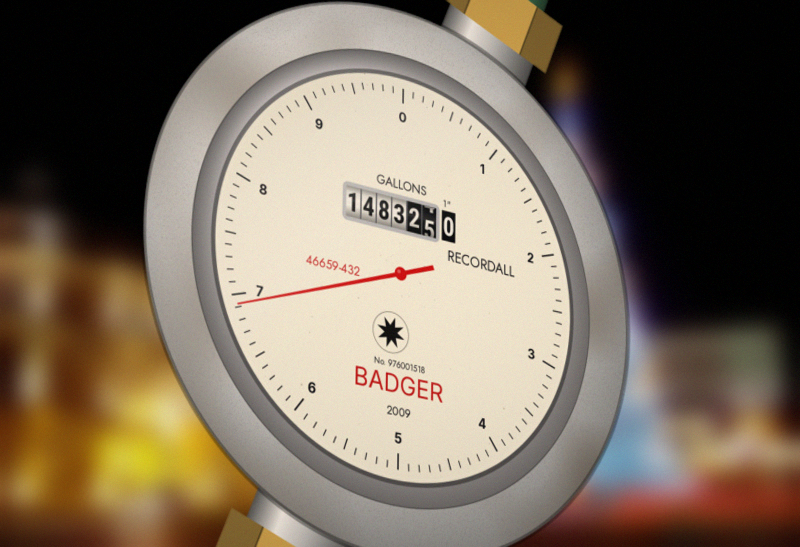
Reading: 1483246.9 gal
